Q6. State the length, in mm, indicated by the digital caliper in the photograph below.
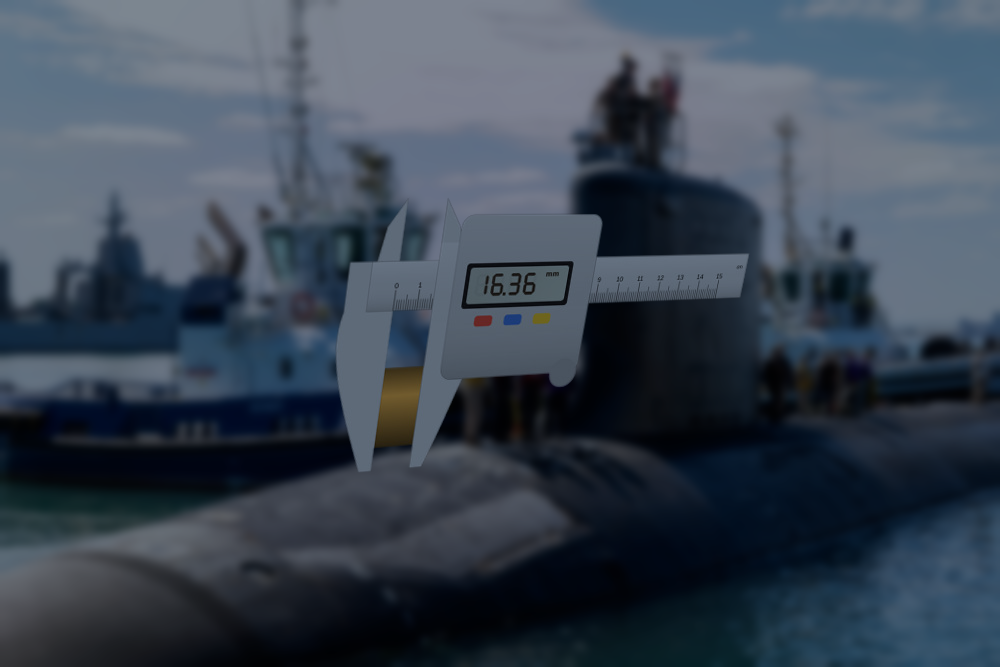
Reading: 16.36 mm
